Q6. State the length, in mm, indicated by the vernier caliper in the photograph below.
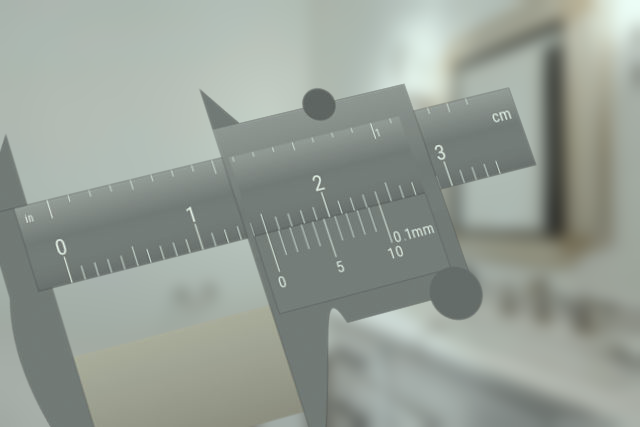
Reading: 15.0 mm
